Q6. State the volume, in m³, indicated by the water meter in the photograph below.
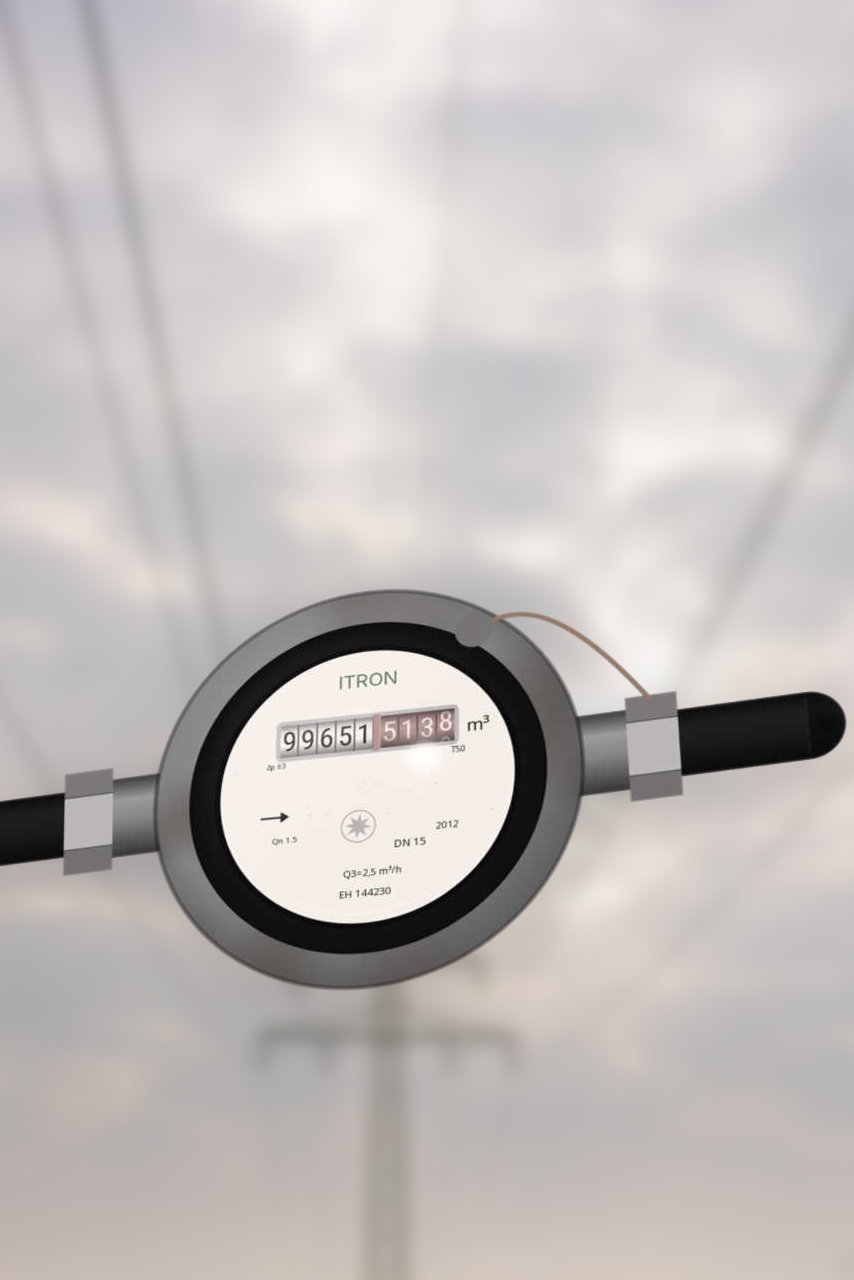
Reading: 99651.5138 m³
